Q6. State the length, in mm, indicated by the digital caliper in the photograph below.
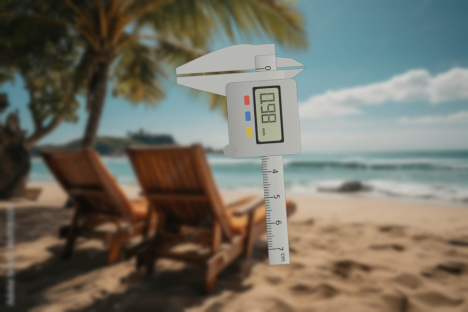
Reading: 0.98 mm
